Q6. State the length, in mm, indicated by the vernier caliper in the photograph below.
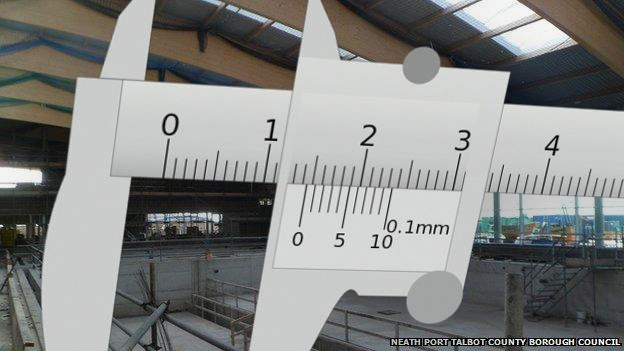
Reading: 14.4 mm
